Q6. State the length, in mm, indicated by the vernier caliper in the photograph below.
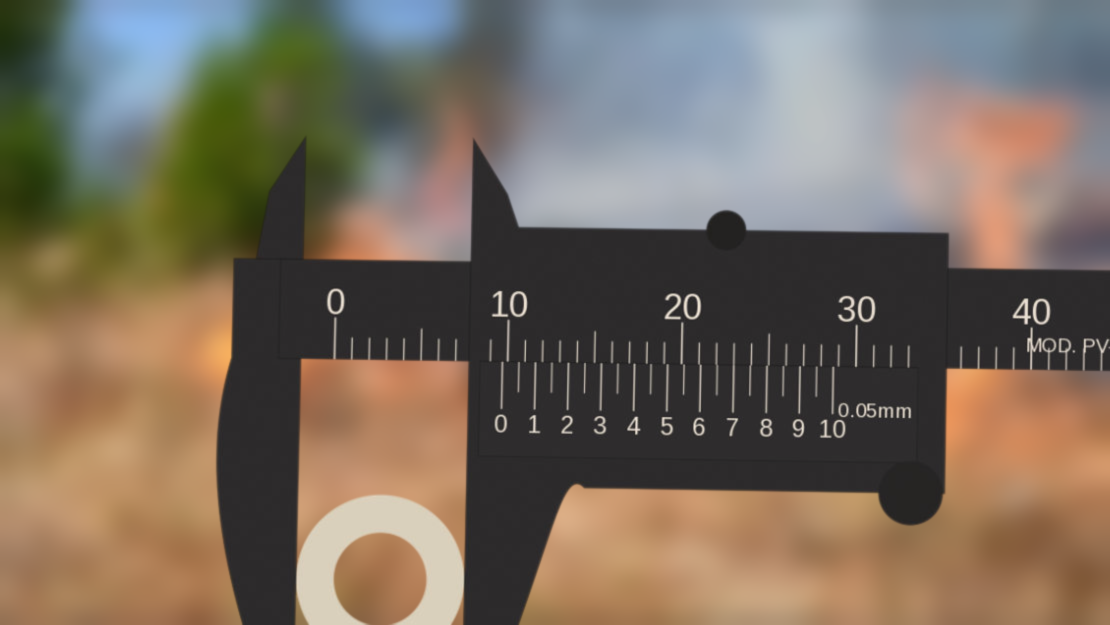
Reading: 9.7 mm
